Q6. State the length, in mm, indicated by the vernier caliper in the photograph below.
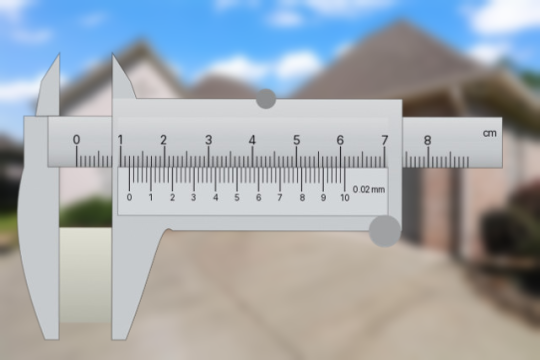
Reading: 12.0 mm
